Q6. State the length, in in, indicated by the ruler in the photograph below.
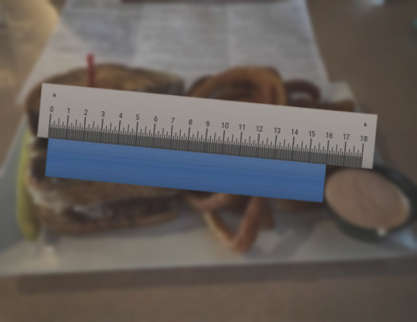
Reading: 16 in
